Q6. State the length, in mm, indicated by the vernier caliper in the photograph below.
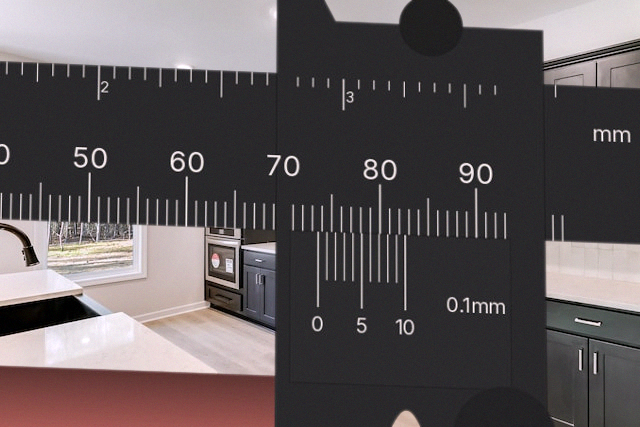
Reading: 73.6 mm
